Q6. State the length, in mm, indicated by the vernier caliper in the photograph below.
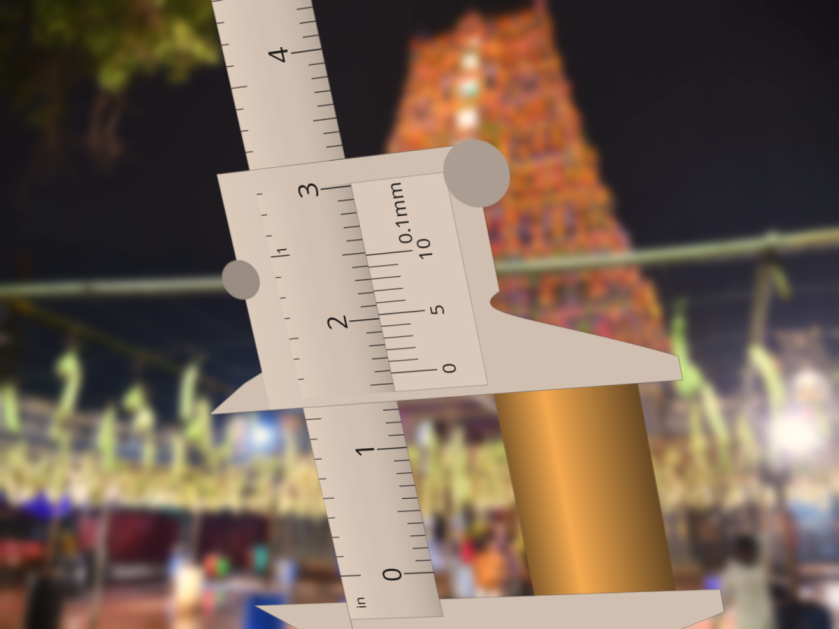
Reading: 15.8 mm
